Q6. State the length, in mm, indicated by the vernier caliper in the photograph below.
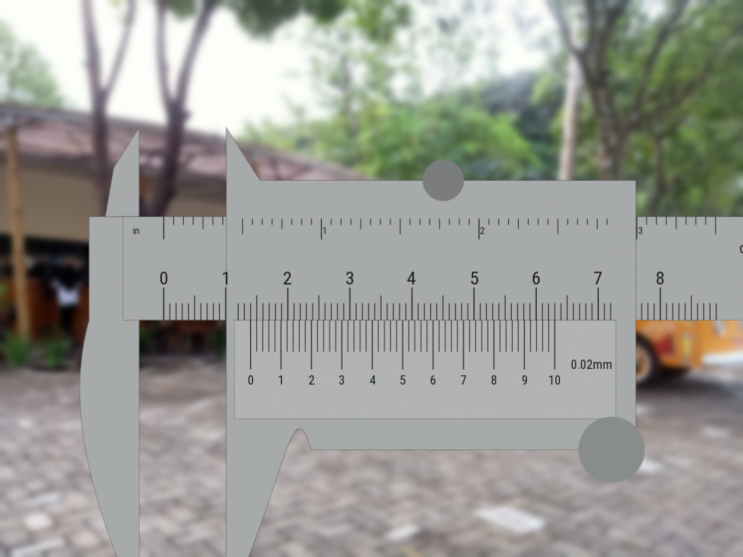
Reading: 14.0 mm
